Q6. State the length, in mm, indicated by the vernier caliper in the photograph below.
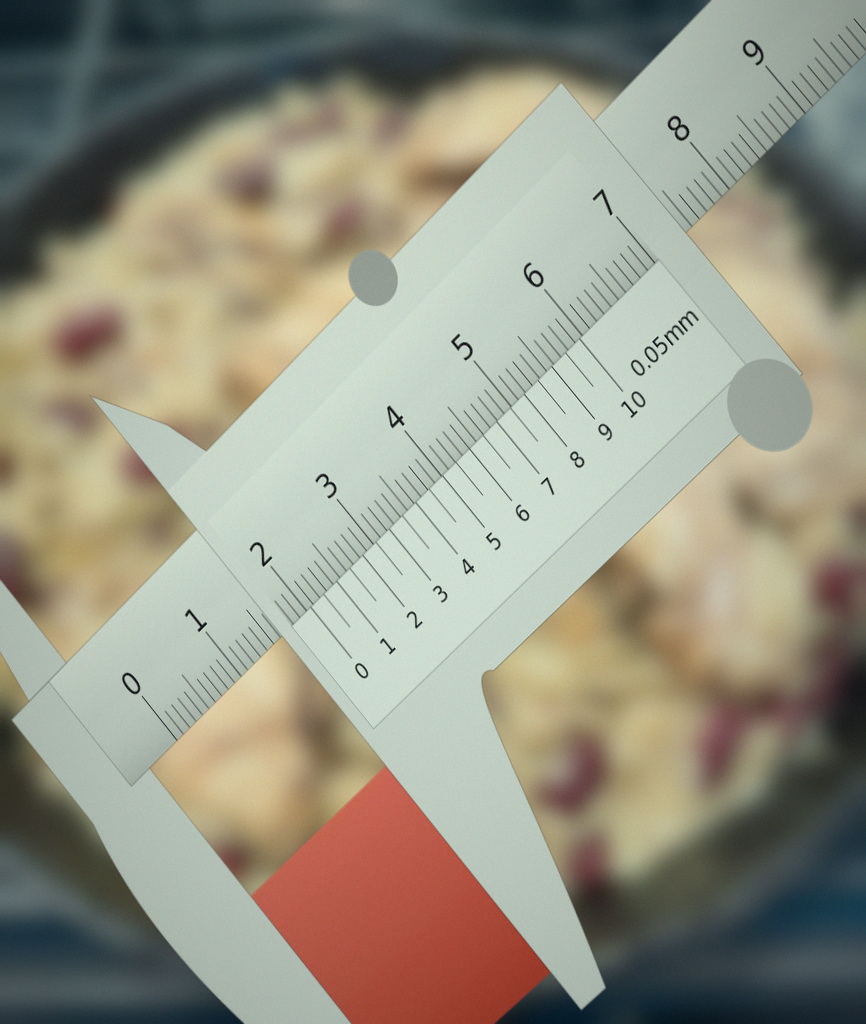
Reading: 20.6 mm
